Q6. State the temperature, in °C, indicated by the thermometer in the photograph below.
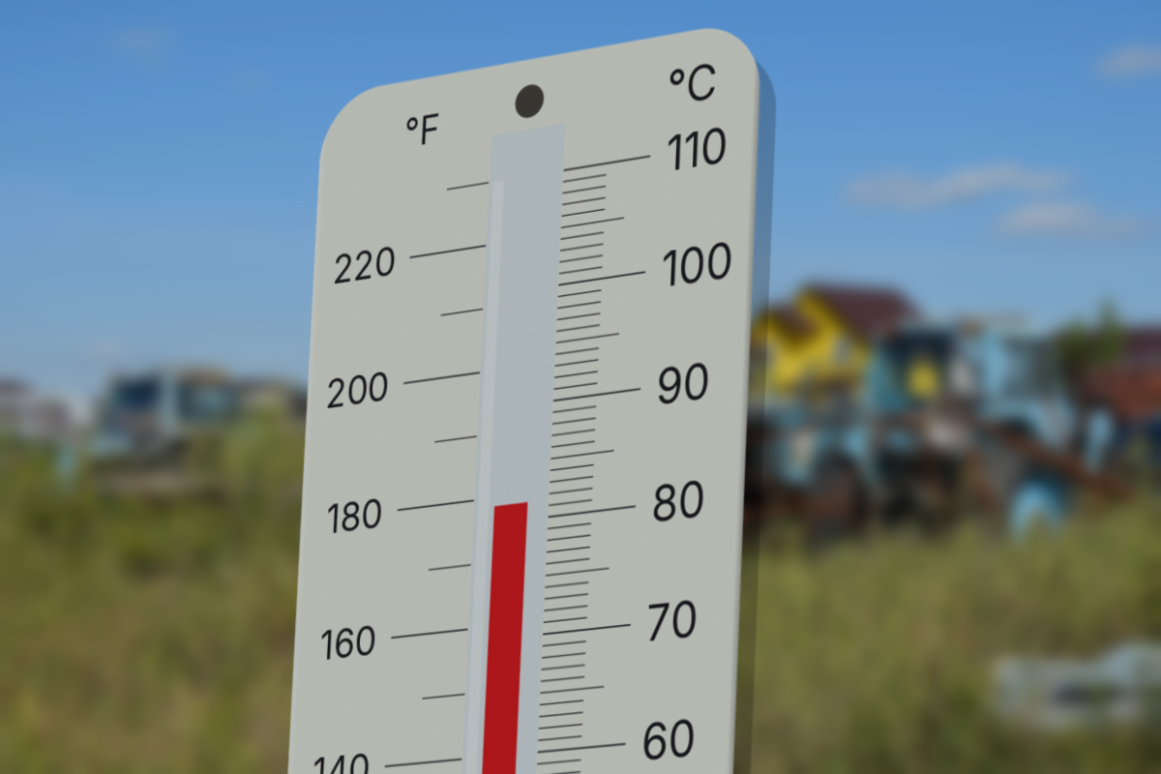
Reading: 81.5 °C
